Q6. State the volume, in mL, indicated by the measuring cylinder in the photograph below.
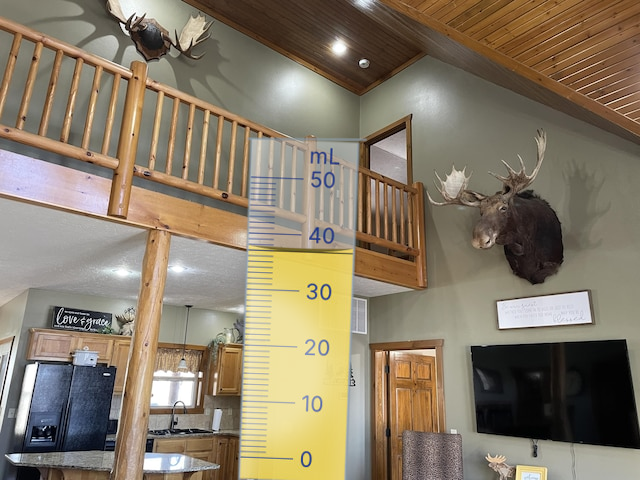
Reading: 37 mL
